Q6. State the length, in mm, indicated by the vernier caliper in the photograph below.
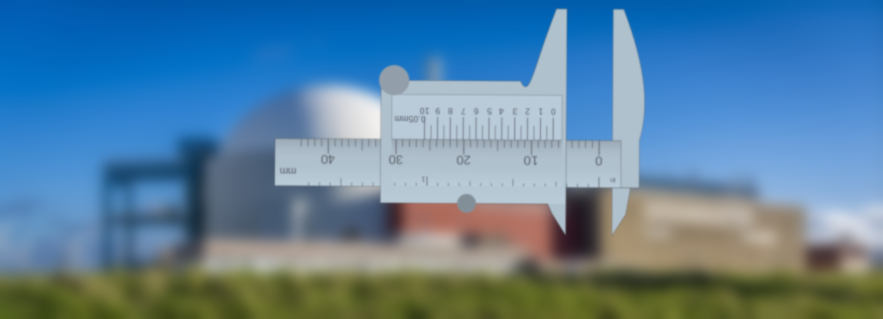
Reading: 6.8 mm
